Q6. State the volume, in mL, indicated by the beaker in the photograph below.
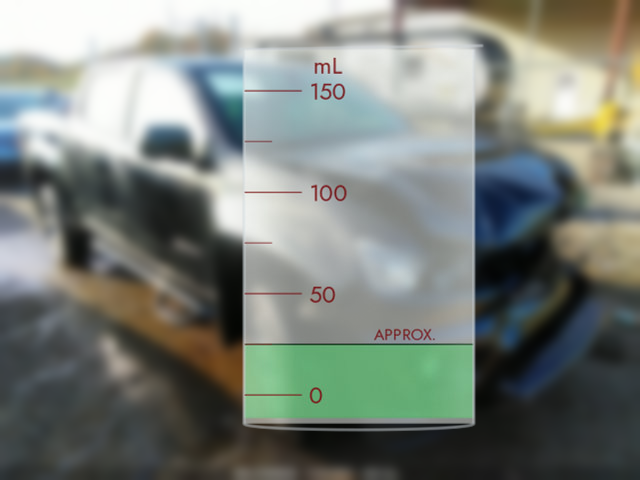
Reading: 25 mL
